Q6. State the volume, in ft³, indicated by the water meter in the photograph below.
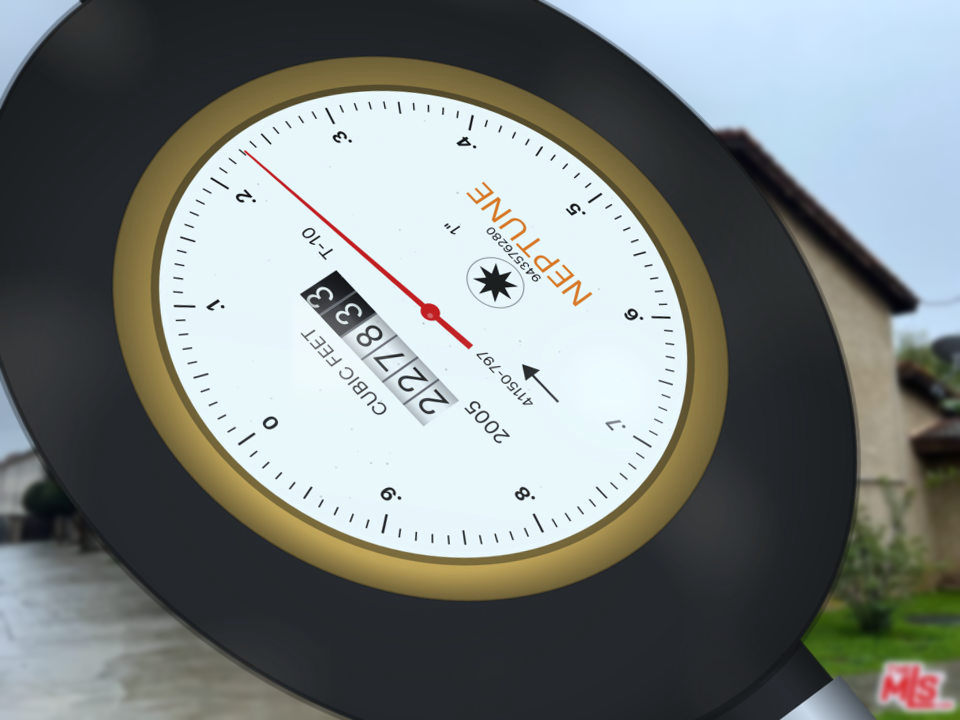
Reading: 227833.23 ft³
